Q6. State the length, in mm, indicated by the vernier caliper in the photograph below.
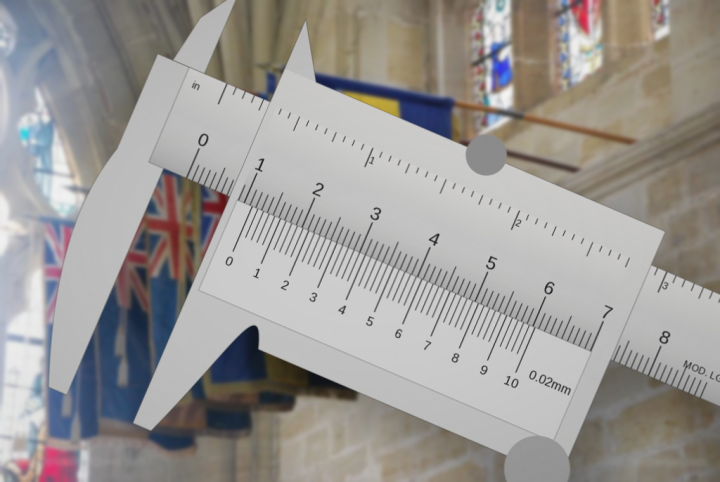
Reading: 11.4 mm
